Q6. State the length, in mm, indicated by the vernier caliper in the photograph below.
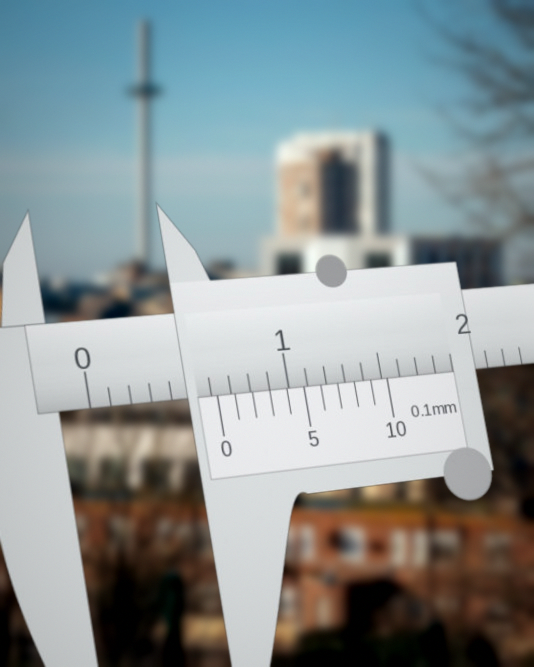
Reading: 6.3 mm
